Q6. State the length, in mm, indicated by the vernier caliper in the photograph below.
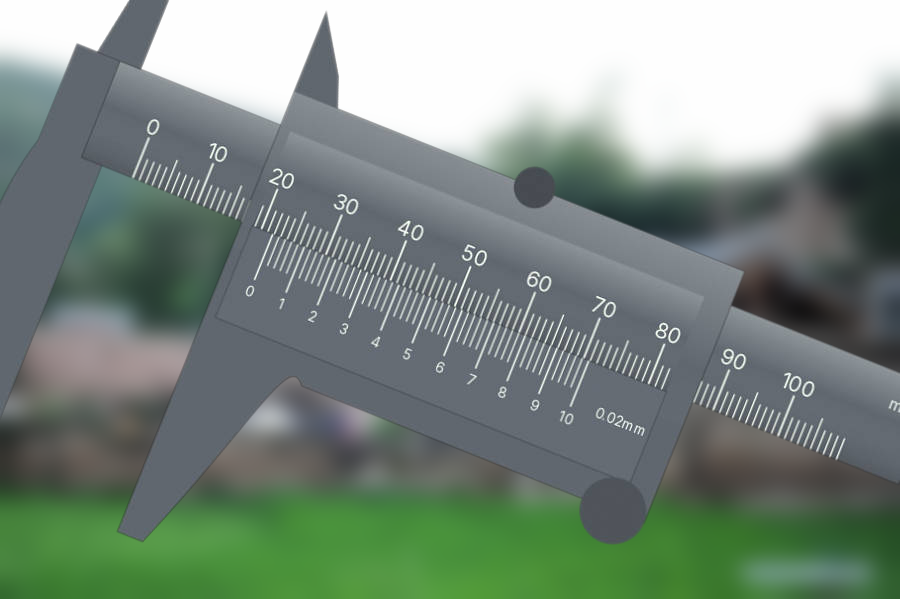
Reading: 21.8 mm
